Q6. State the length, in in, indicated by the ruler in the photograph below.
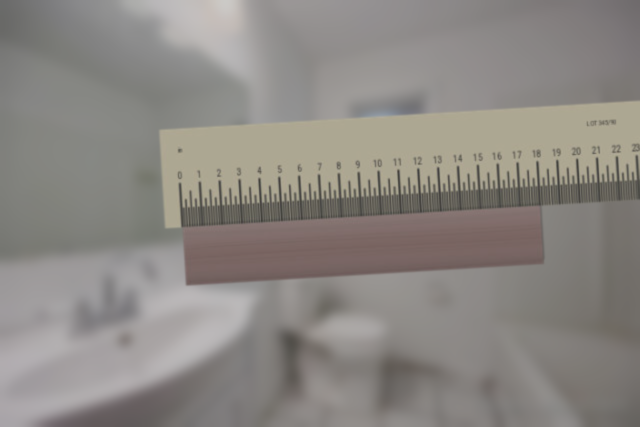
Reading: 18 in
